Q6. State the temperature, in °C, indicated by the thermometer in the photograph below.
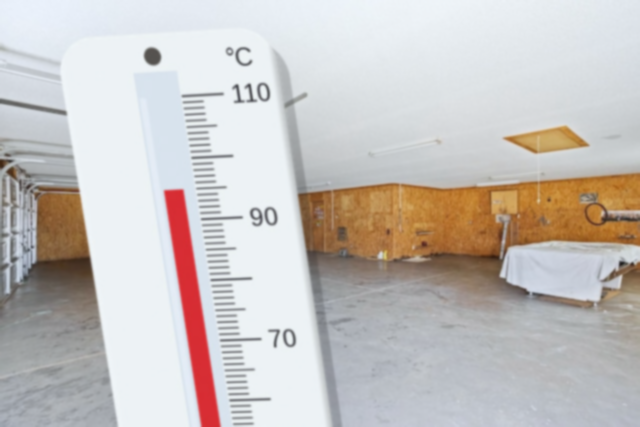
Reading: 95 °C
